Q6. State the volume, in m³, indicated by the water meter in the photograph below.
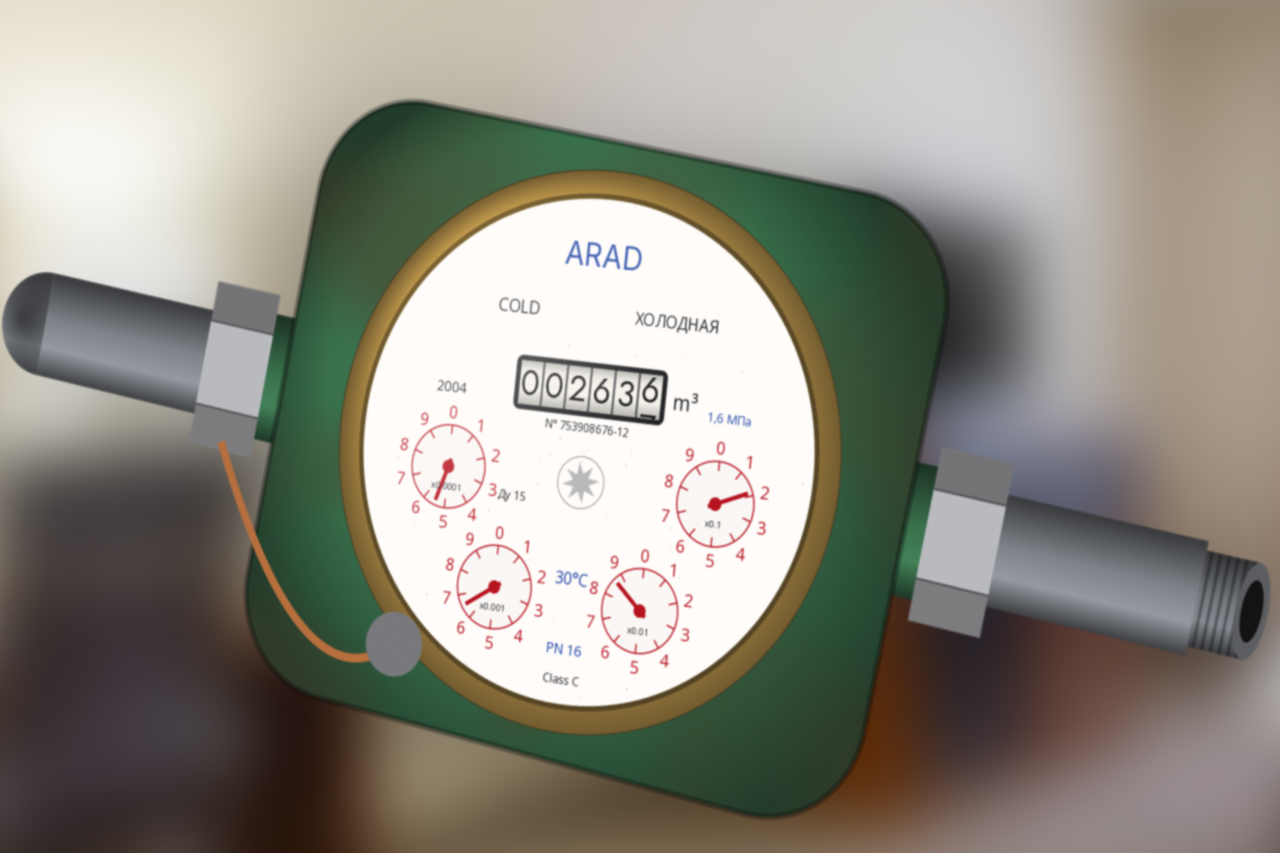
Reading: 2636.1865 m³
